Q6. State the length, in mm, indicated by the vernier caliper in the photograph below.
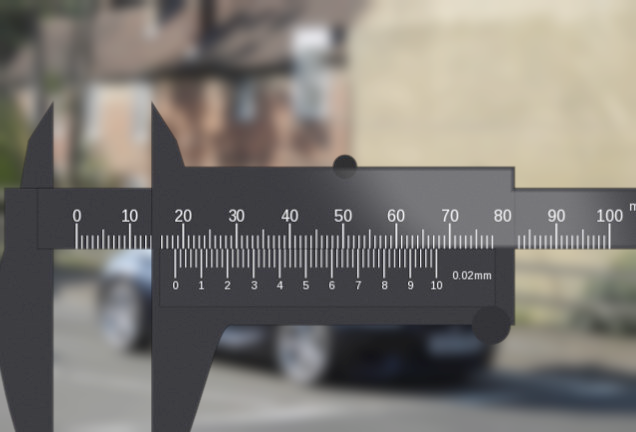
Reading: 18.5 mm
